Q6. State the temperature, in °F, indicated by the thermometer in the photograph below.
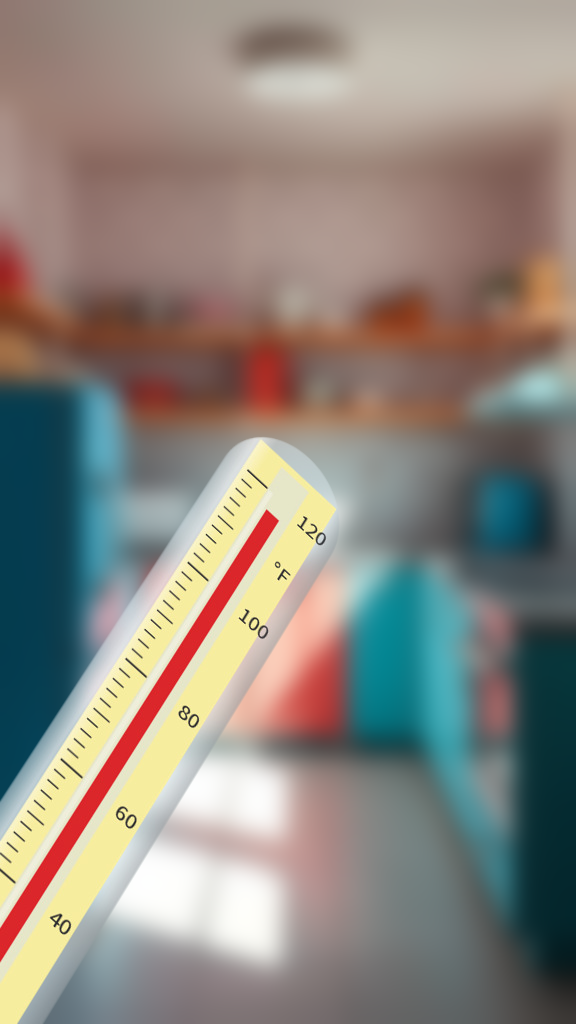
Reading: 117 °F
